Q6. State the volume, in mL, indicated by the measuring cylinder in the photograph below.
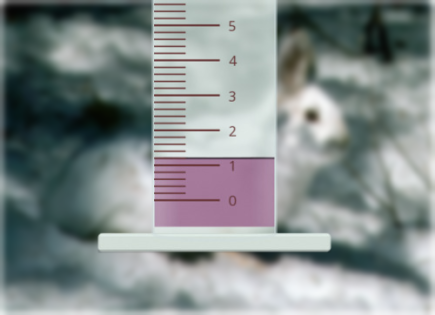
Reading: 1.2 mL
